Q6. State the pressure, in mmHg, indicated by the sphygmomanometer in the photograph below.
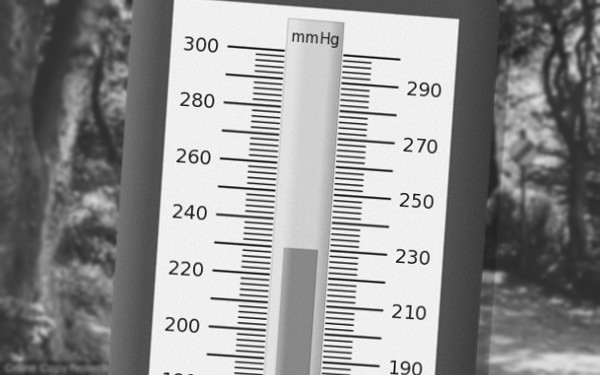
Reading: 230 mmHg
